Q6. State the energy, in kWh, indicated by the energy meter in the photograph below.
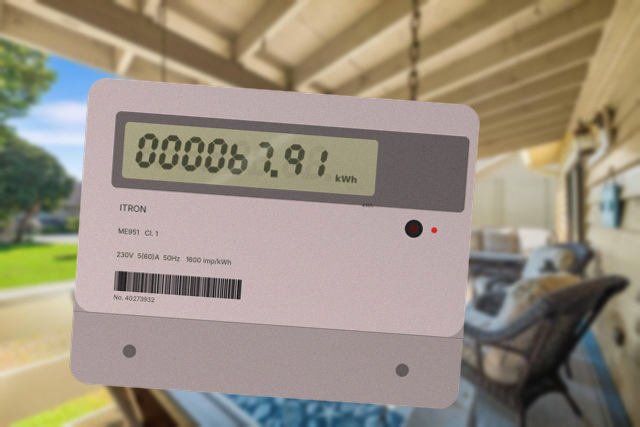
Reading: 67.91 kWh
